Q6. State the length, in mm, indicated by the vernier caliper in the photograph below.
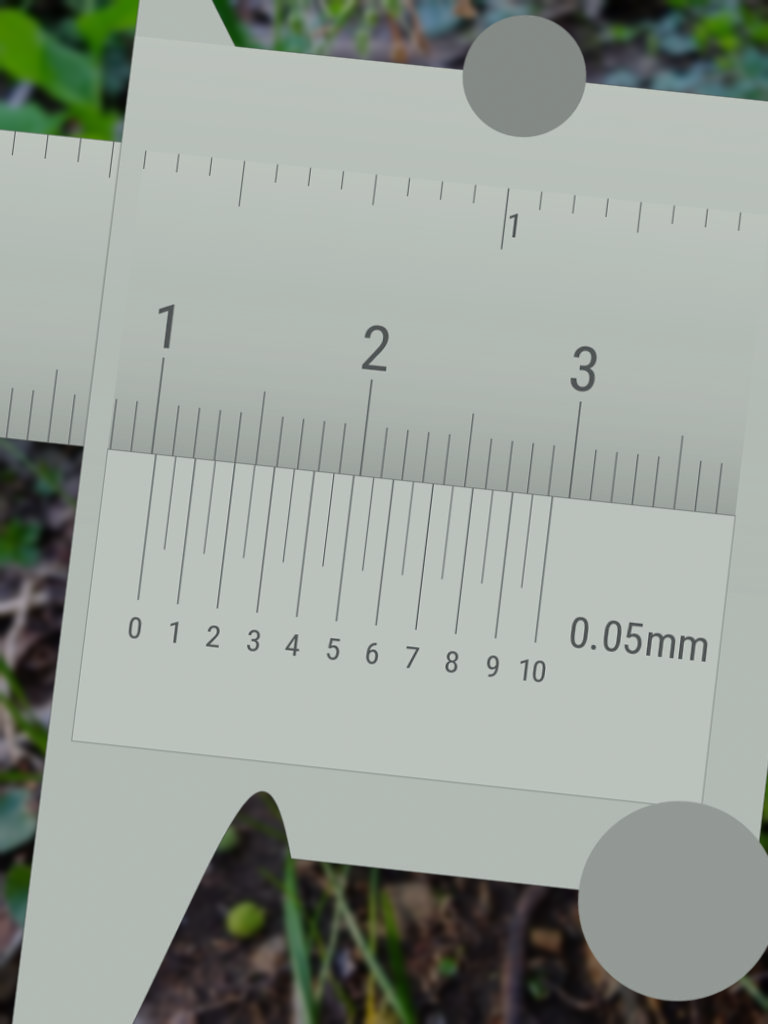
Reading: 10.2 mm
